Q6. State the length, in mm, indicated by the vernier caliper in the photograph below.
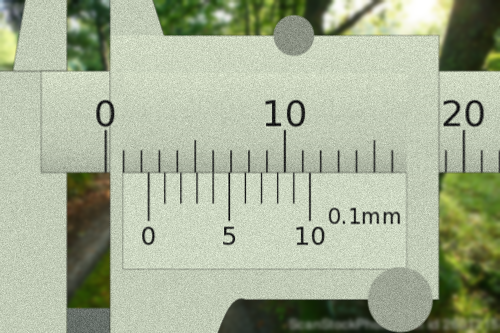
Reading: 2.4 mm
